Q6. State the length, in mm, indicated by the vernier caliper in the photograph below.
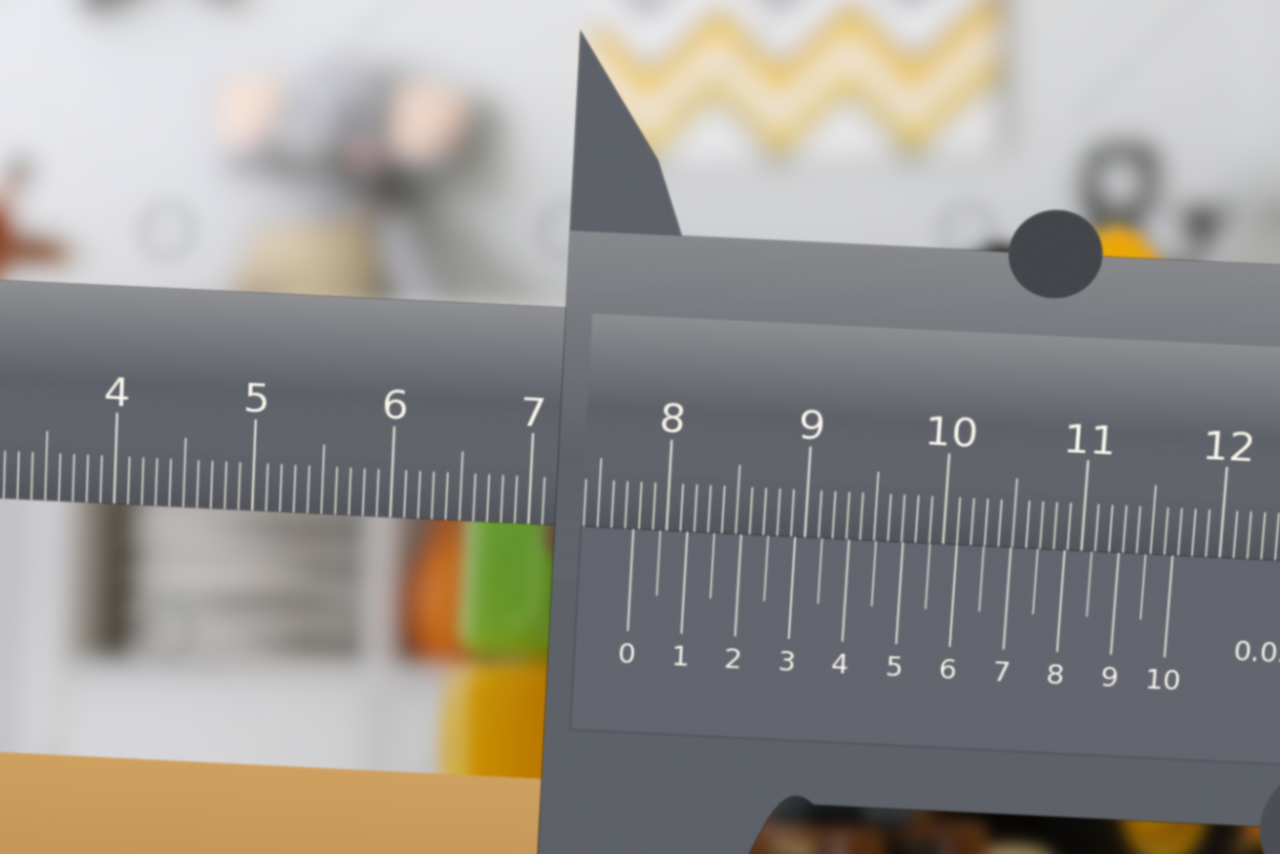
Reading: 77.6 mm
